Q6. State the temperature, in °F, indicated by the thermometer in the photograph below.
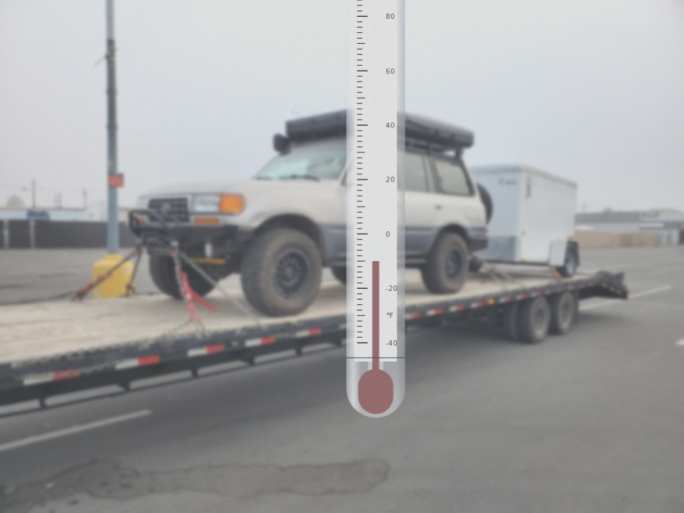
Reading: -10 °F
